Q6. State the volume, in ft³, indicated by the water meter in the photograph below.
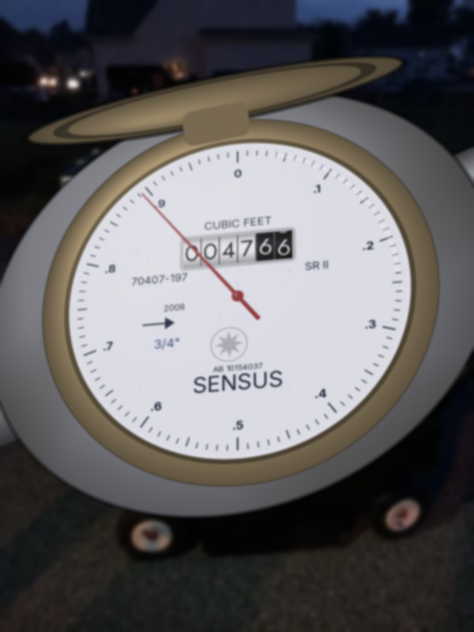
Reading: 4765.89 ft³
